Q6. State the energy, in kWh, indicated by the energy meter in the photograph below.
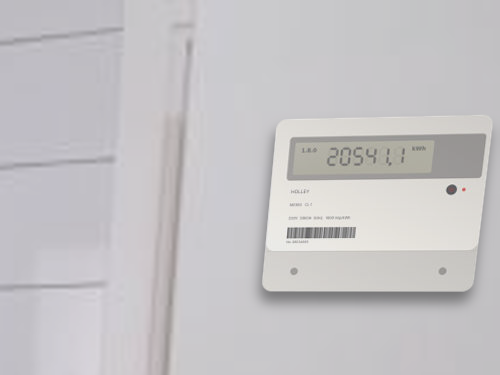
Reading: 20541.1 kWh
